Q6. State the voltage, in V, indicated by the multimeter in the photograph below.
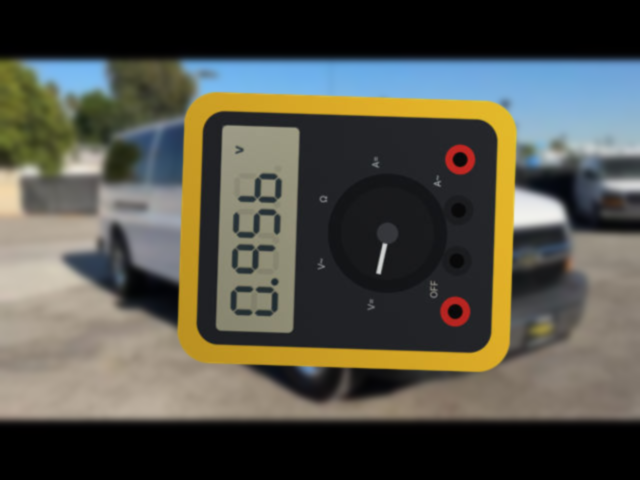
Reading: 0.956 V
